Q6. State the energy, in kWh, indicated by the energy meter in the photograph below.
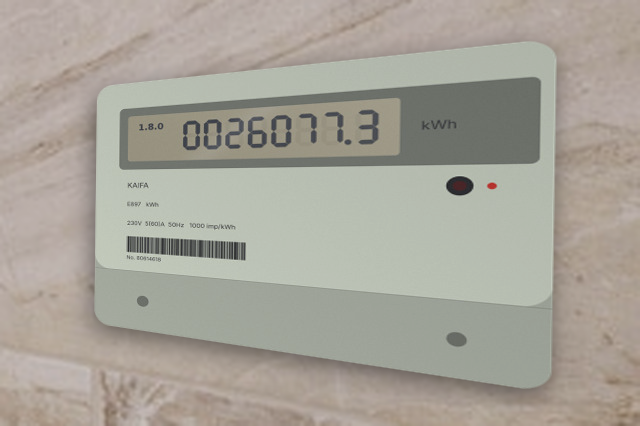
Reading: 26077.3 kWh
